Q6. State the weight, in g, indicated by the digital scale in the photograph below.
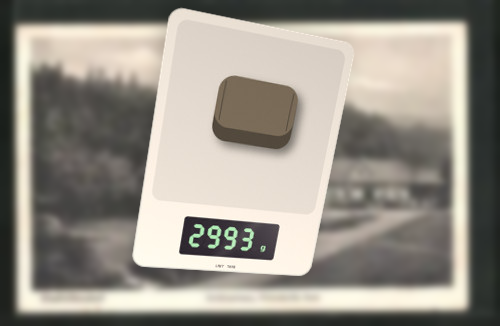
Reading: 2993 g
